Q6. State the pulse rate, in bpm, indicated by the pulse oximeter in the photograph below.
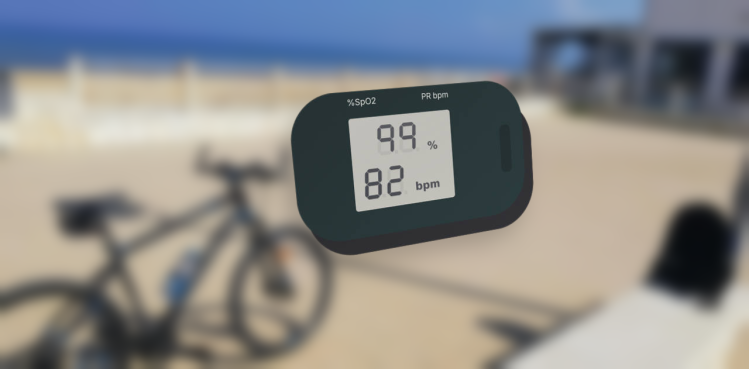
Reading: 82 bpm
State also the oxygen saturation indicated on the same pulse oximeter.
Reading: 99 %
